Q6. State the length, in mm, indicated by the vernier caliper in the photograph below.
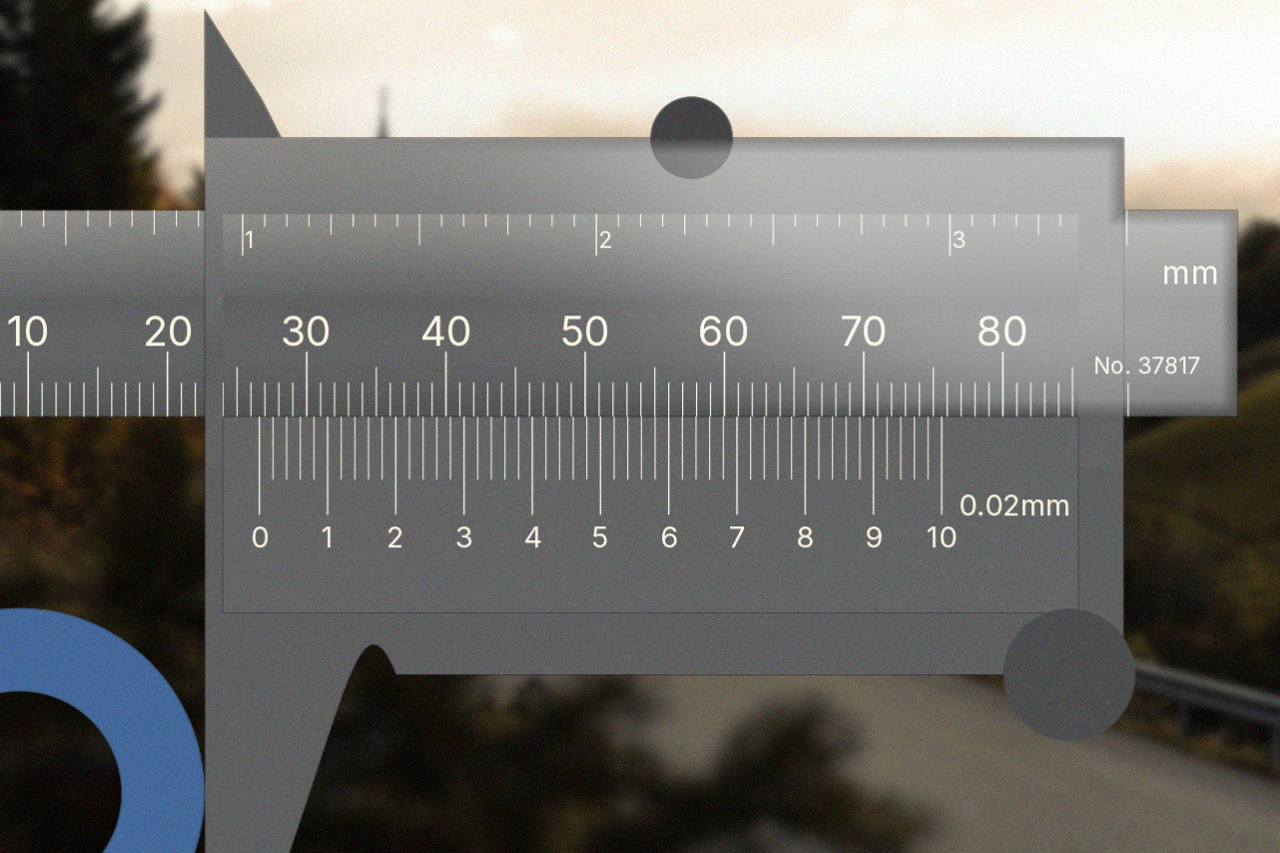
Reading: 26.6 mm
